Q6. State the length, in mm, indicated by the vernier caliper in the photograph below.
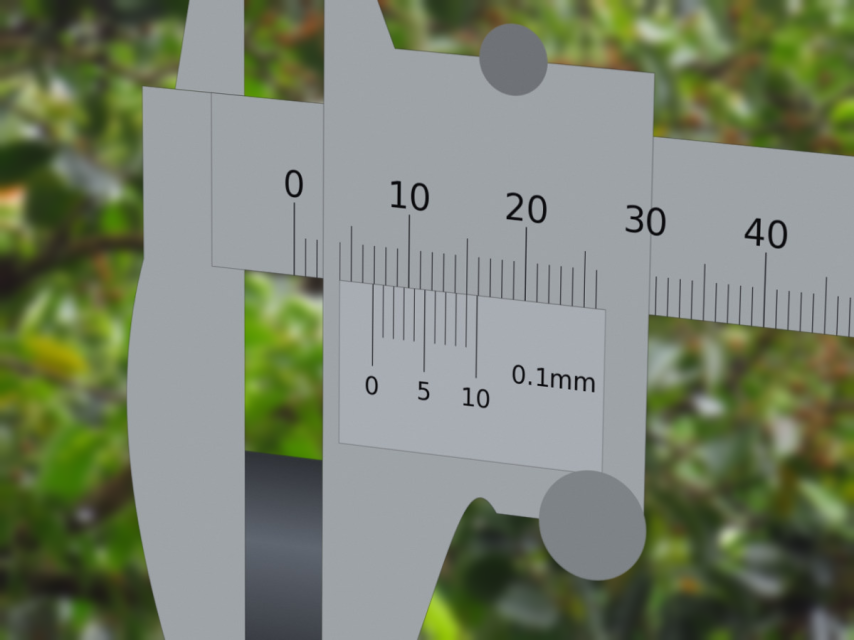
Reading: 6.9 mm
